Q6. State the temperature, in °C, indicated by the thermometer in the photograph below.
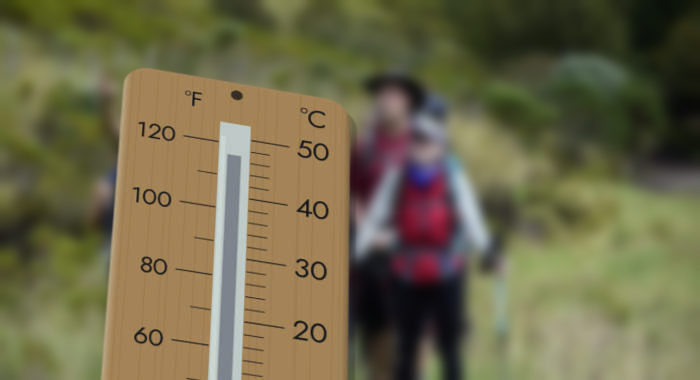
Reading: 47 °C
